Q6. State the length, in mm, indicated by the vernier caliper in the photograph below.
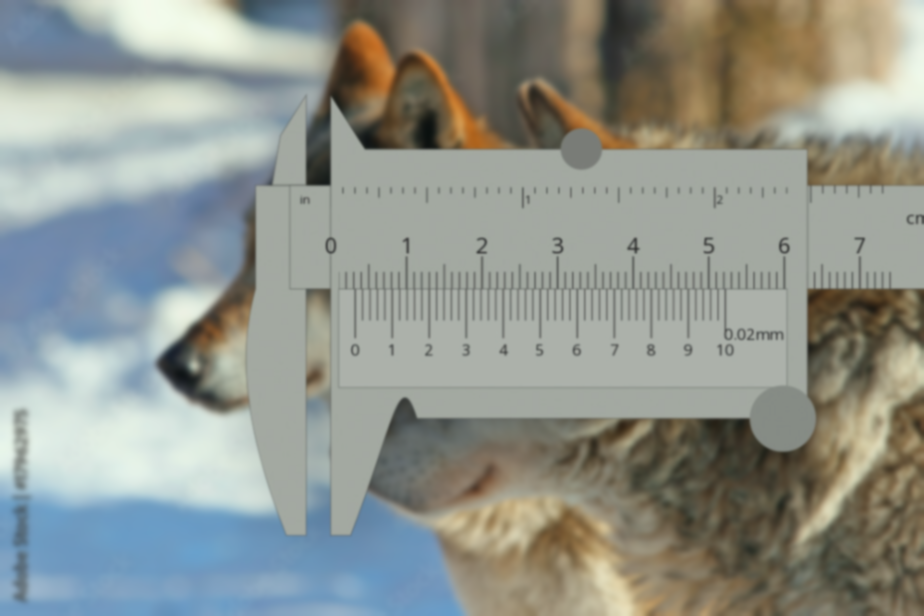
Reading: 3.2 mm
